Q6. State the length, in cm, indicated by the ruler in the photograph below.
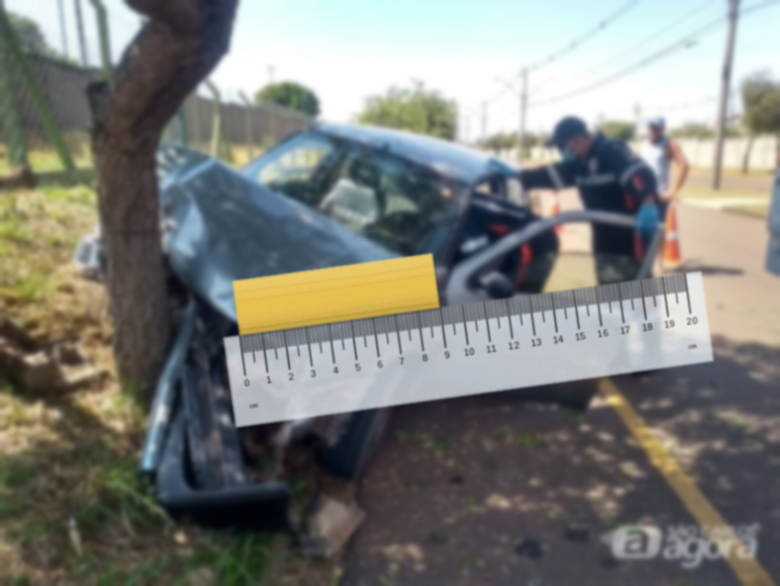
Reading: 9 cm
